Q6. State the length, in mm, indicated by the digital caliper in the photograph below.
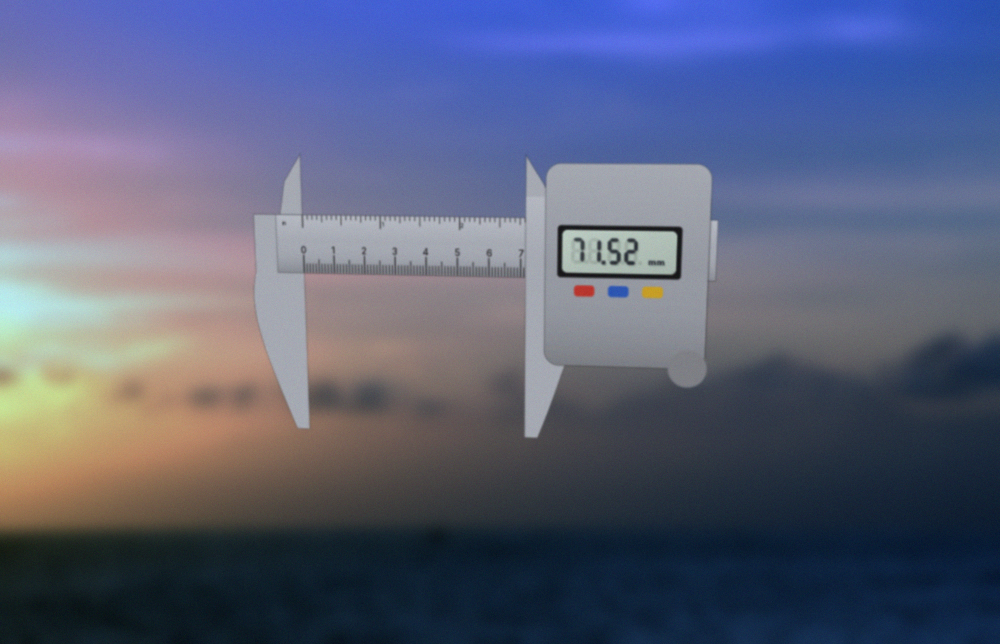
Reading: 71.52 mm
